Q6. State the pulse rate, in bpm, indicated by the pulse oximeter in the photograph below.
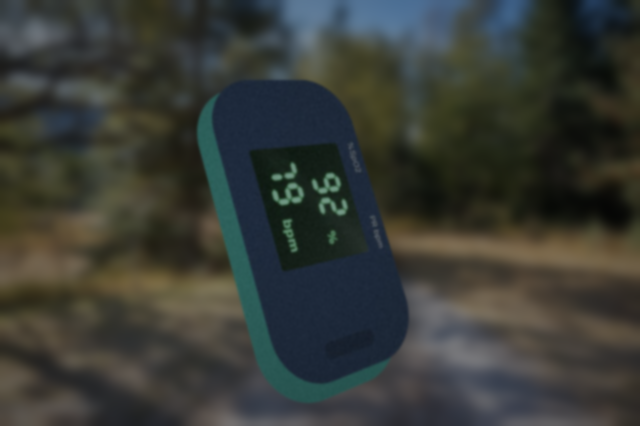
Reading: 79 bpm
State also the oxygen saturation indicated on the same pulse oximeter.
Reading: 92 %
